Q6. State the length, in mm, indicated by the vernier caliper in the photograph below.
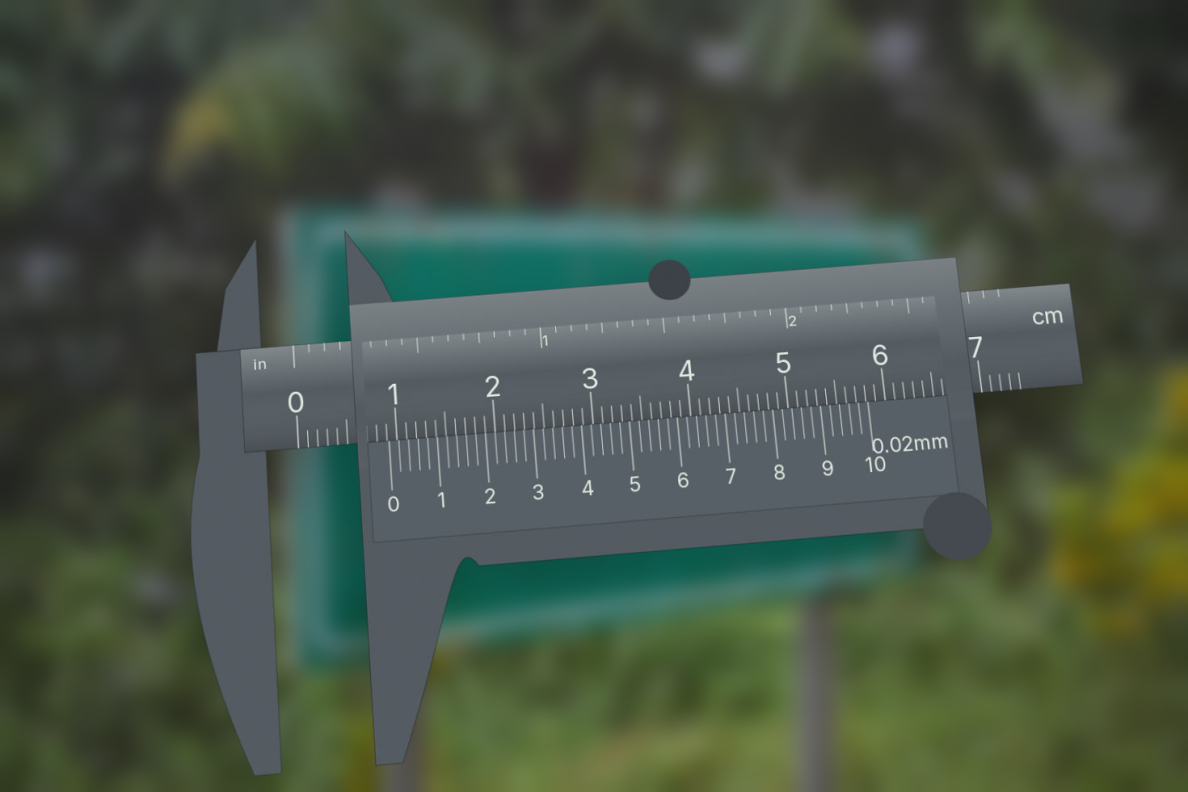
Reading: 9.2 mm
